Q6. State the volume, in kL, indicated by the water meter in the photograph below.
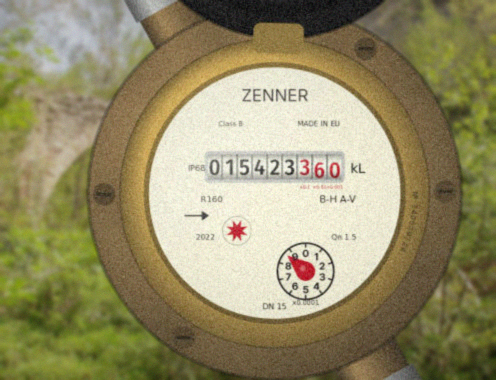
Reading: 15423.3598 kL
